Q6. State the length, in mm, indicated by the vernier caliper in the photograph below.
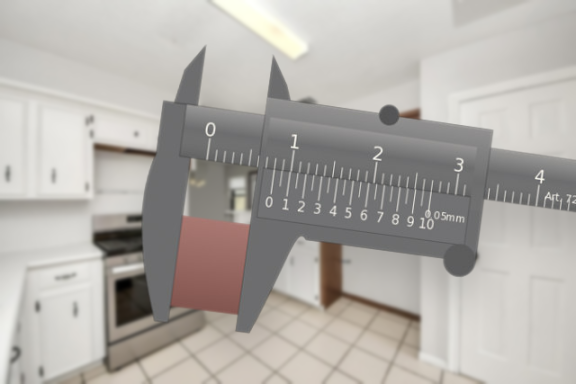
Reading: 8.0 mm
